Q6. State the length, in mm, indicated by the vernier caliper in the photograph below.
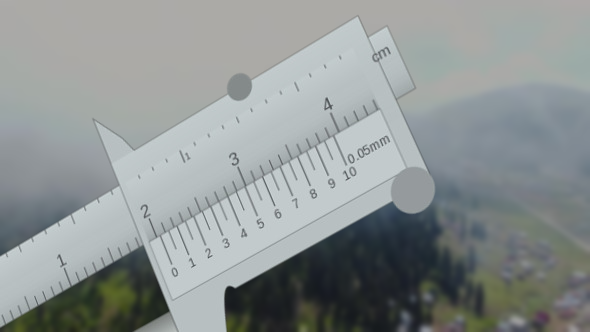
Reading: 20.4 mm
